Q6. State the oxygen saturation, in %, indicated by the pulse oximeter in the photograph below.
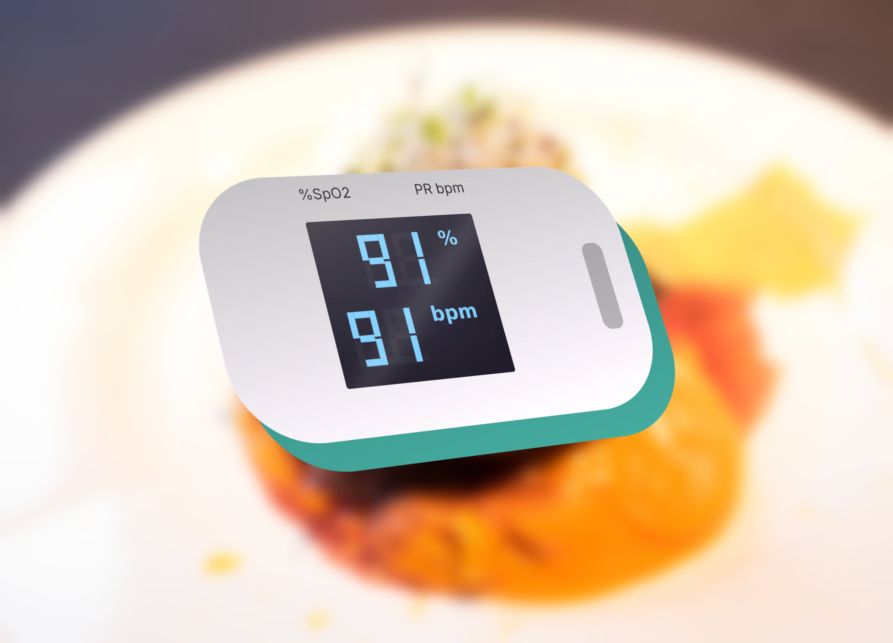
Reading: 91 %
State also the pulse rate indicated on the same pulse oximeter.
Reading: 91 bpm
